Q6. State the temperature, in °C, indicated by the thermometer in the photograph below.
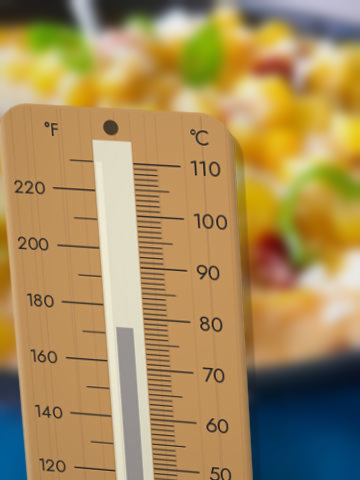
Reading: 78 °C
